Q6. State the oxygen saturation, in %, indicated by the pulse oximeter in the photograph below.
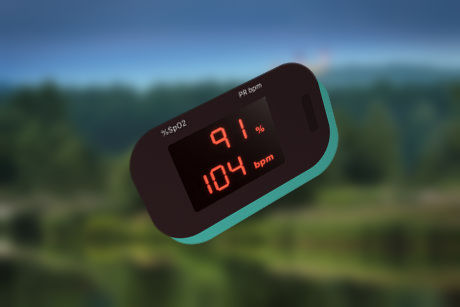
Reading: 91 %
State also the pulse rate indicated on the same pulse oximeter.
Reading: 104 bpm
